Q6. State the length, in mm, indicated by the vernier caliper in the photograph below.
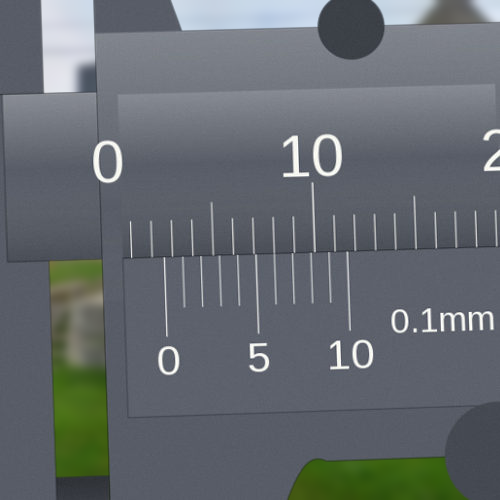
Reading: 2.6 mm
